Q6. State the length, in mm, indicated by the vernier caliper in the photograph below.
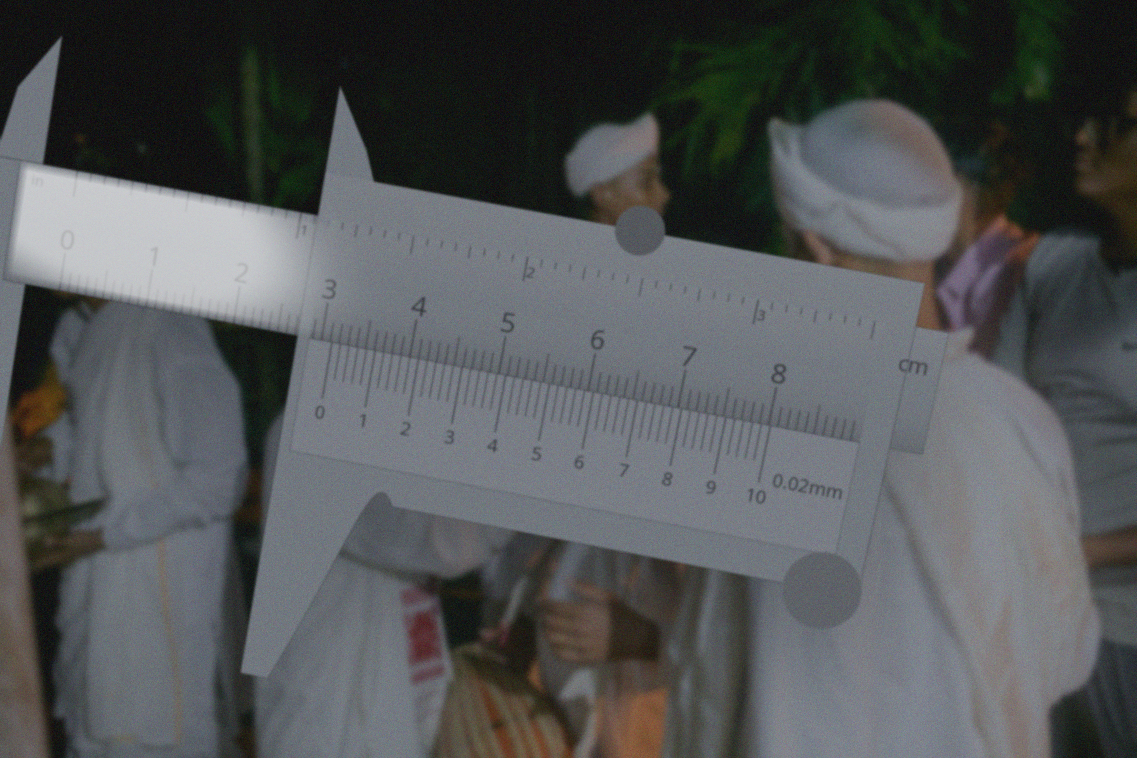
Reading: 31.2 mm
